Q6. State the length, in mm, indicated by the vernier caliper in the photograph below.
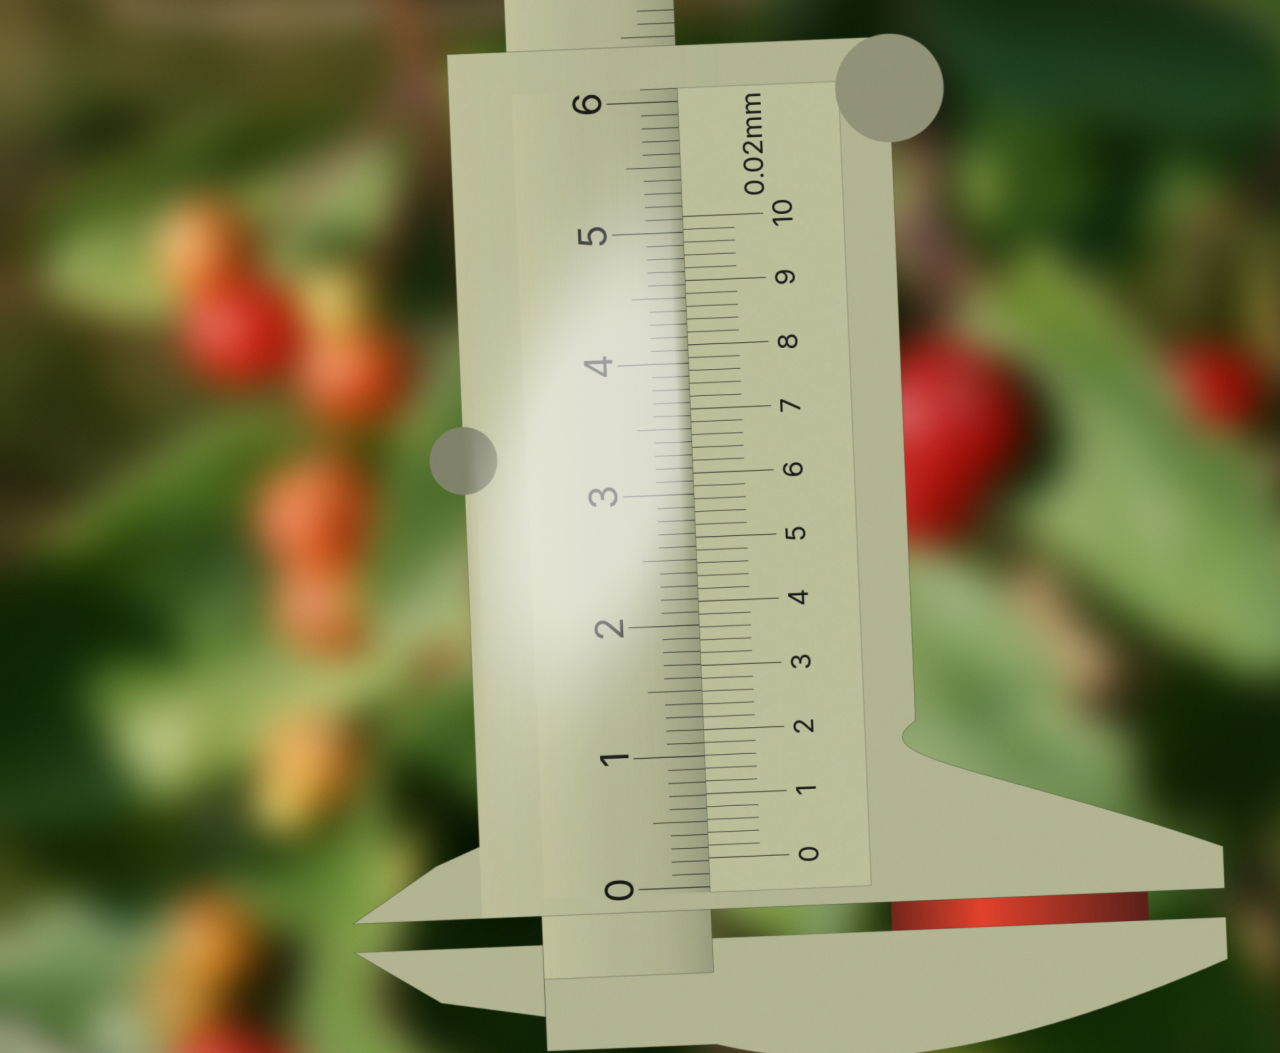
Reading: 2.2 mm
